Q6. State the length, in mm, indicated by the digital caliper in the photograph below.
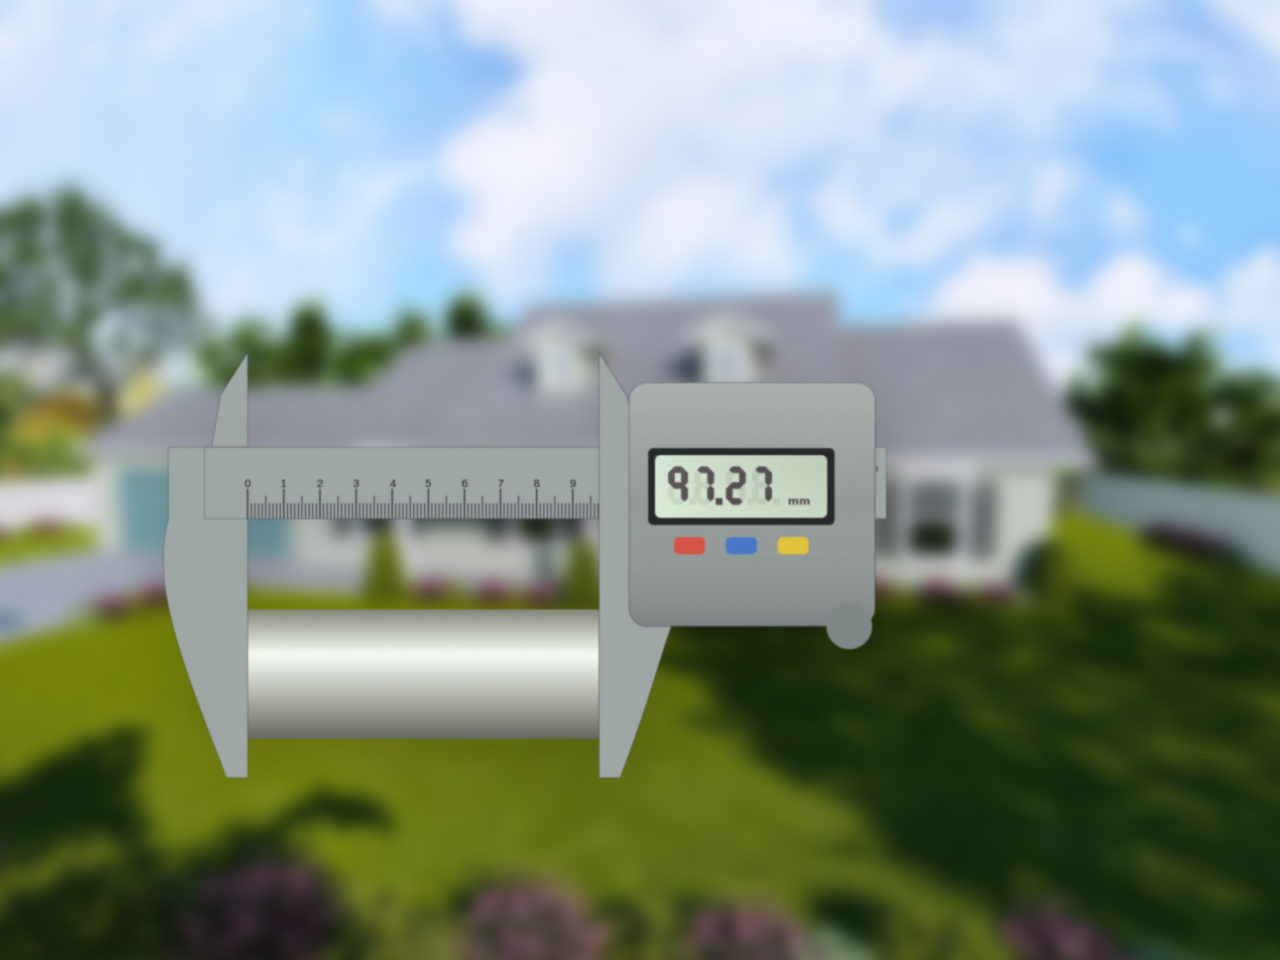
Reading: 97.27 mm
